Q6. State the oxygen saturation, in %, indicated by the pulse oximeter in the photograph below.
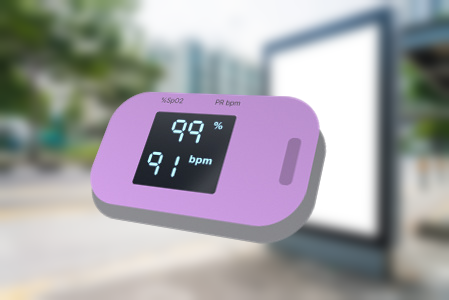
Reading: 99 %
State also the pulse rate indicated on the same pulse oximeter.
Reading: 91 bpm
